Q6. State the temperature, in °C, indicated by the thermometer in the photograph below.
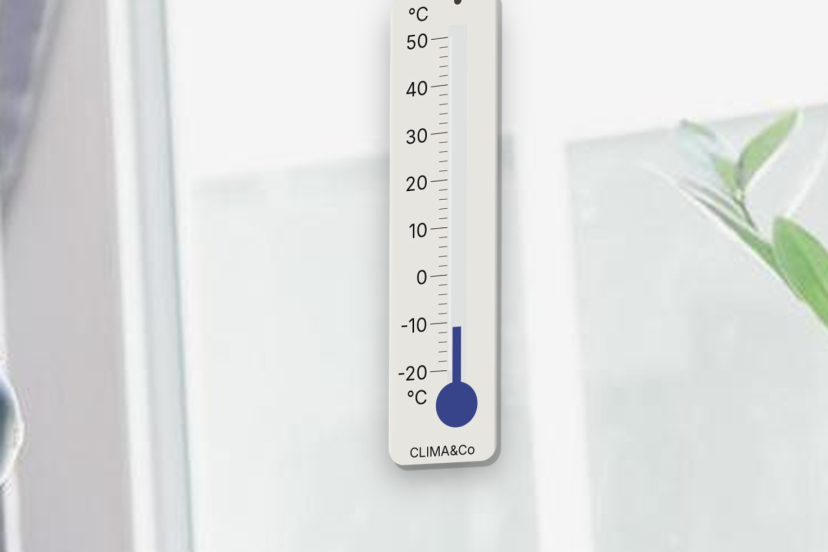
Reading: -11 °C
